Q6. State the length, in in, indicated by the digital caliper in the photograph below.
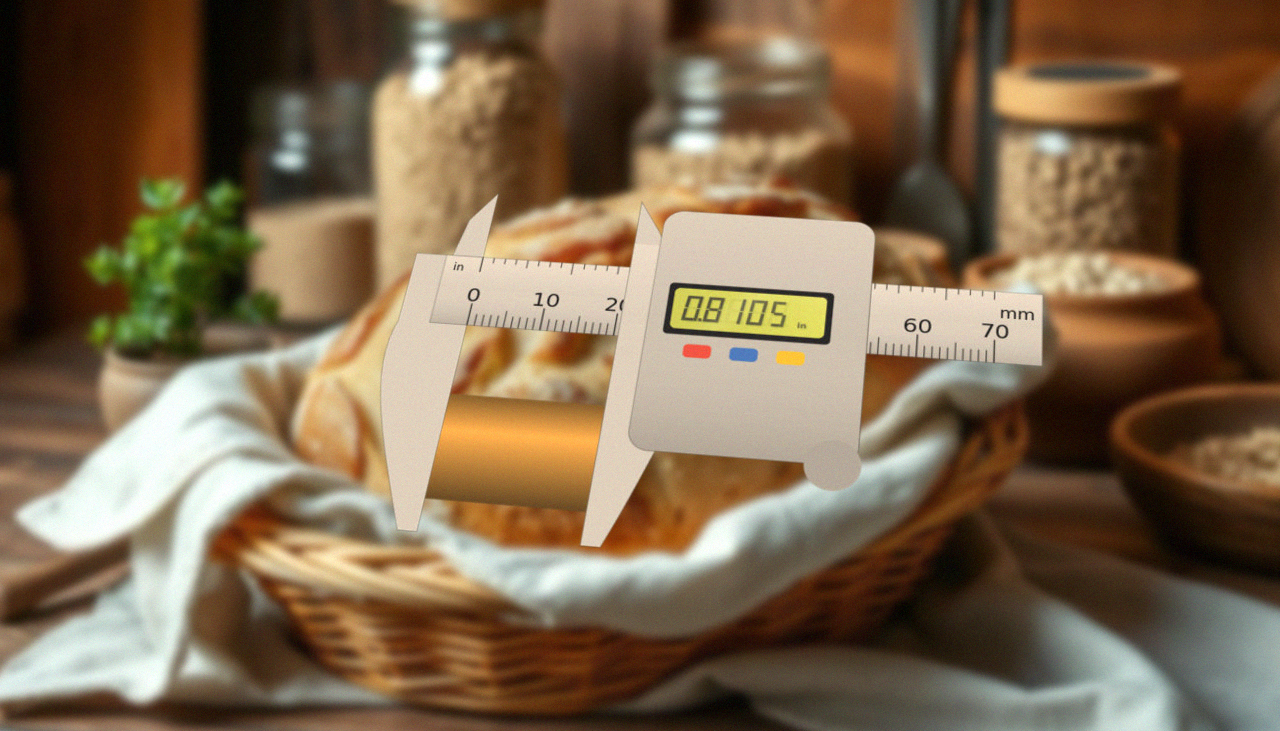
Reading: 0.8105 in
